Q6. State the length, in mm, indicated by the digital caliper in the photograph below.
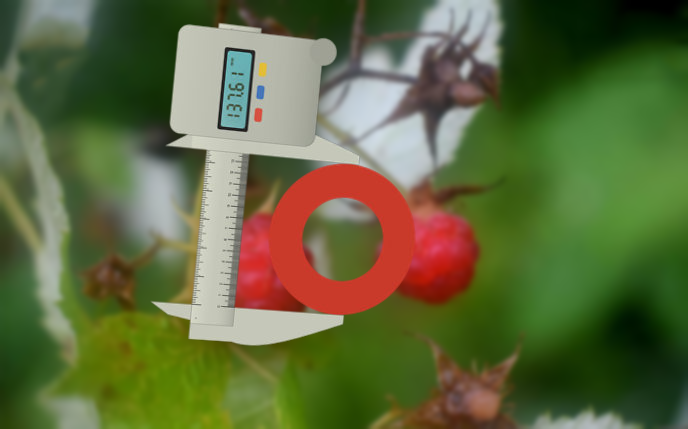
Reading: 137.61 mm
